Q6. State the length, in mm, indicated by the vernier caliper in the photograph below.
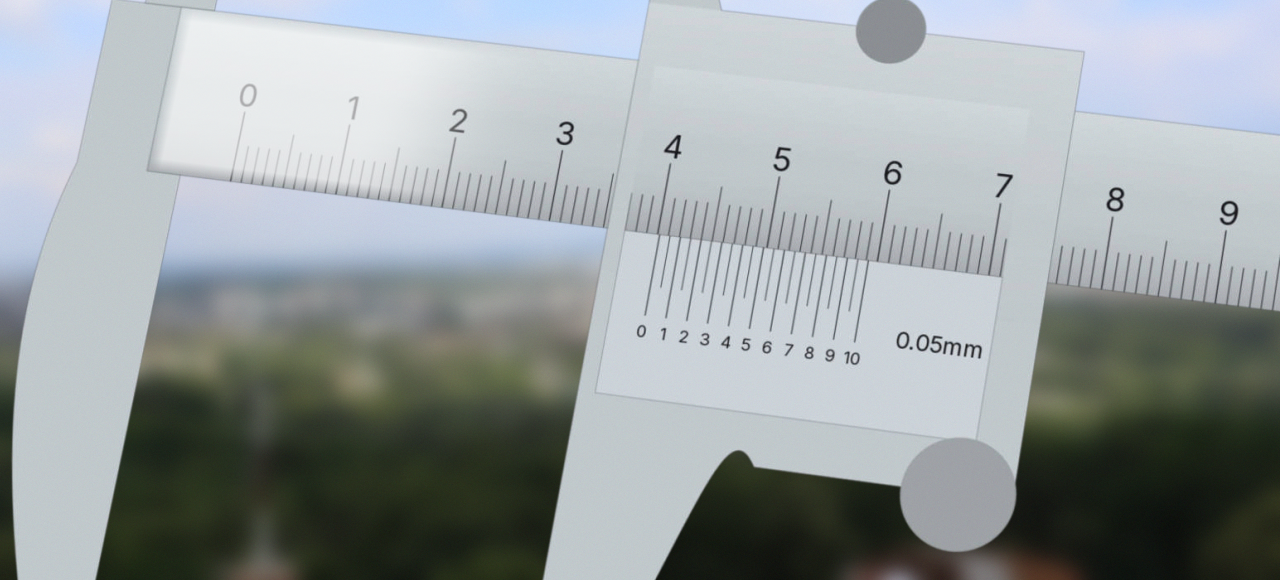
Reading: 40.2 mm
